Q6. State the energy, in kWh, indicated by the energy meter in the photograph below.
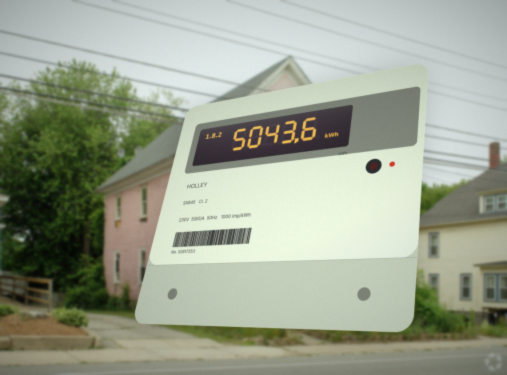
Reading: 5043.6 kWh
